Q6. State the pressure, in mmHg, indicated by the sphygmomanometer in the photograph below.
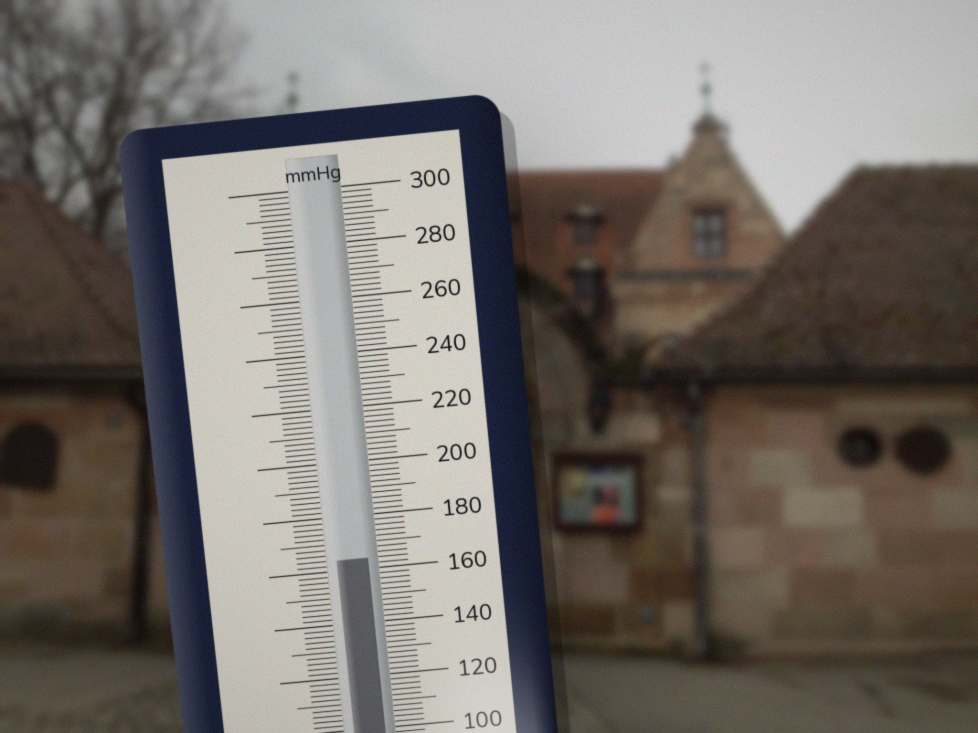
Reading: 164 mmHg
